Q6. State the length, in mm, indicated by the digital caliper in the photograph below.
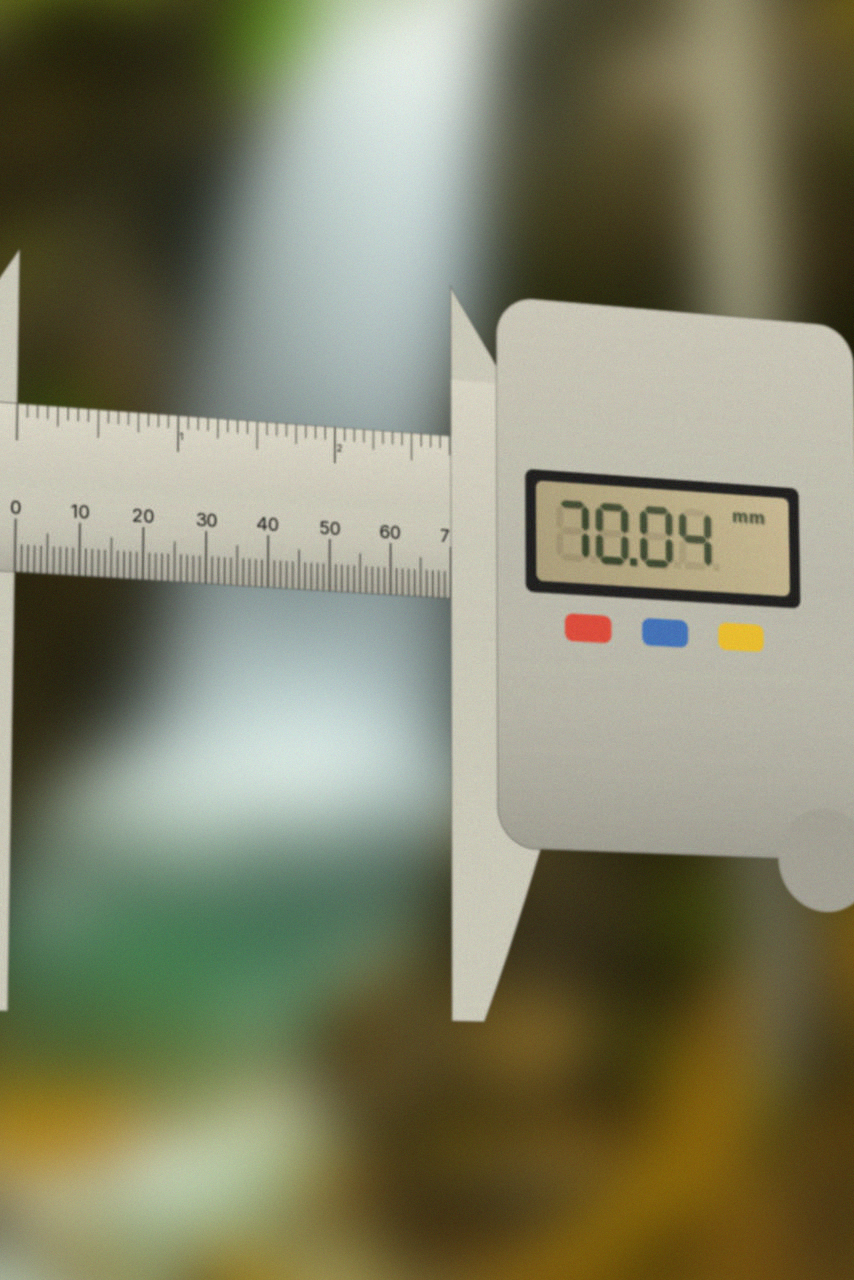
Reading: 70.04 mm
